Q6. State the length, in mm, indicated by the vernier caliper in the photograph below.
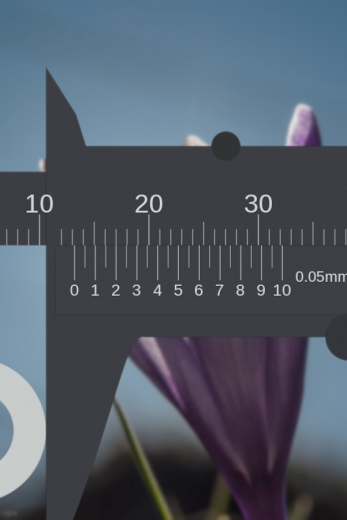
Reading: 13.2 mm
